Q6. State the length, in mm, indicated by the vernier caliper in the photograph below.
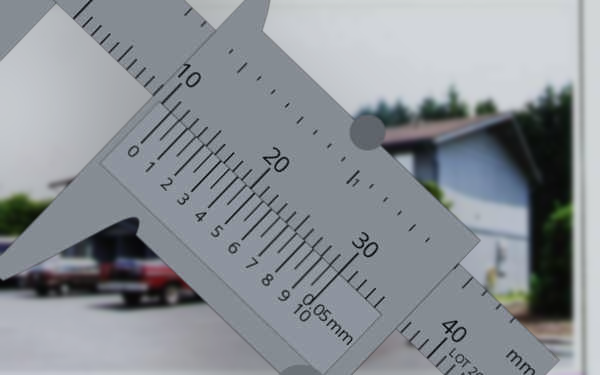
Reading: 11.0 mm
